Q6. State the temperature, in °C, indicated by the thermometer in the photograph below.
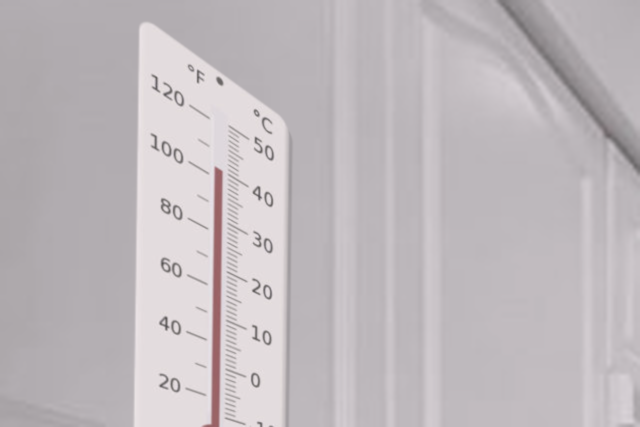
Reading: 40 °C
